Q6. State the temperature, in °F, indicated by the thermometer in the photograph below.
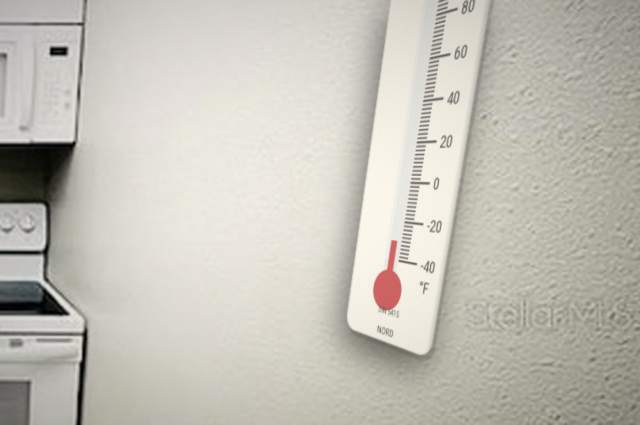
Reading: -30 °F
